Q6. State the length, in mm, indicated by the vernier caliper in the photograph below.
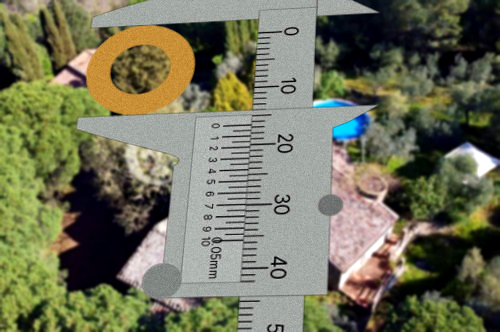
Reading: 16.6 mm
